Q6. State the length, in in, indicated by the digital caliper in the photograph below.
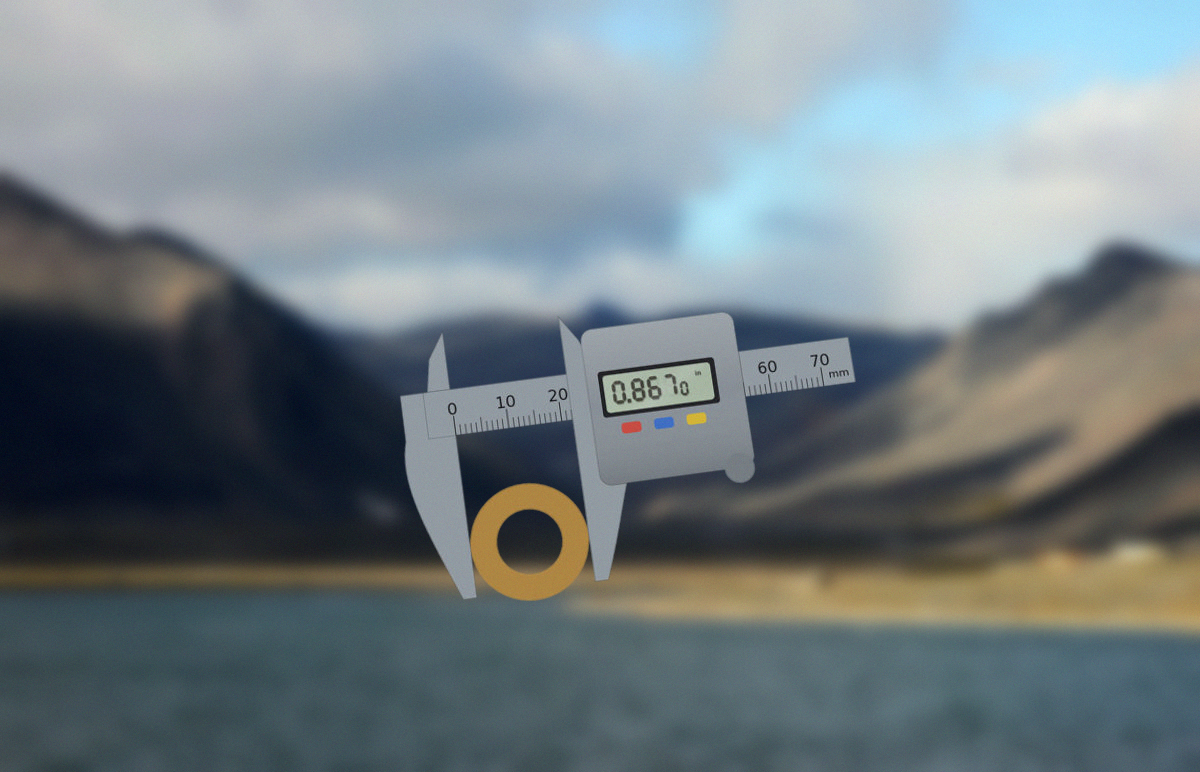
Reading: 0.8670 in
